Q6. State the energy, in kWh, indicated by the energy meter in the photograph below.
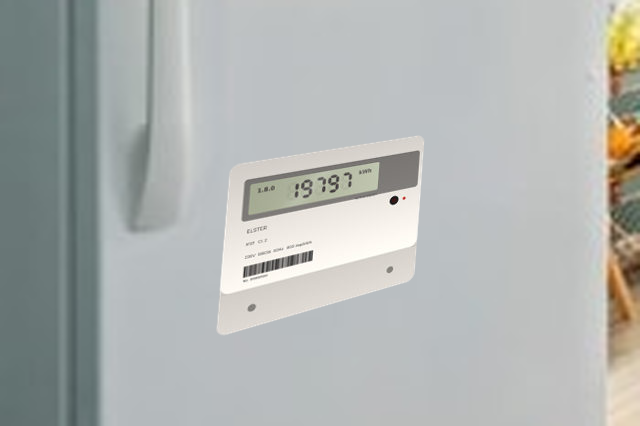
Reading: 19797 kWh
